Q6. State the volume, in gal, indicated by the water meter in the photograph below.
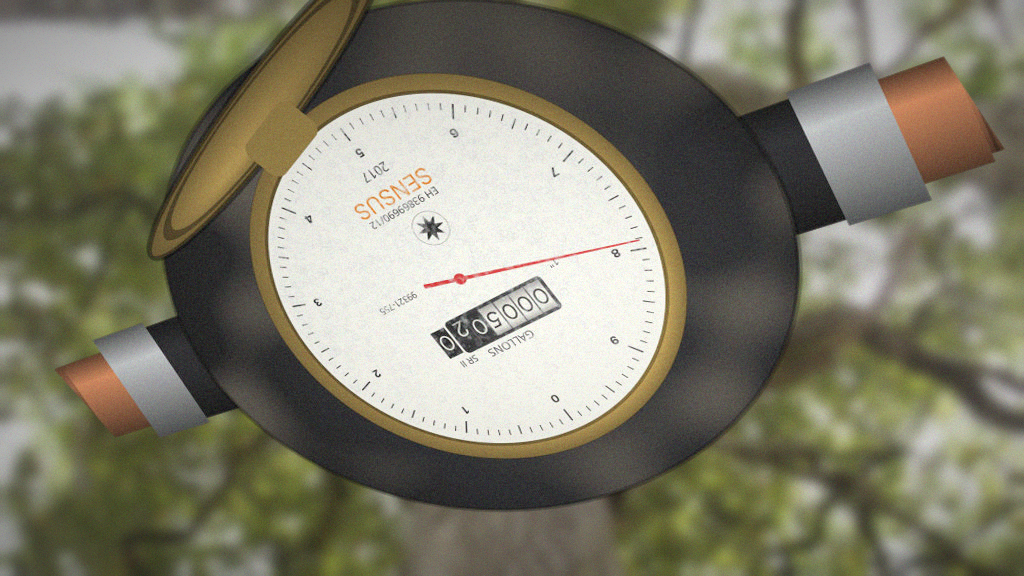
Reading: 5017.9 gal
